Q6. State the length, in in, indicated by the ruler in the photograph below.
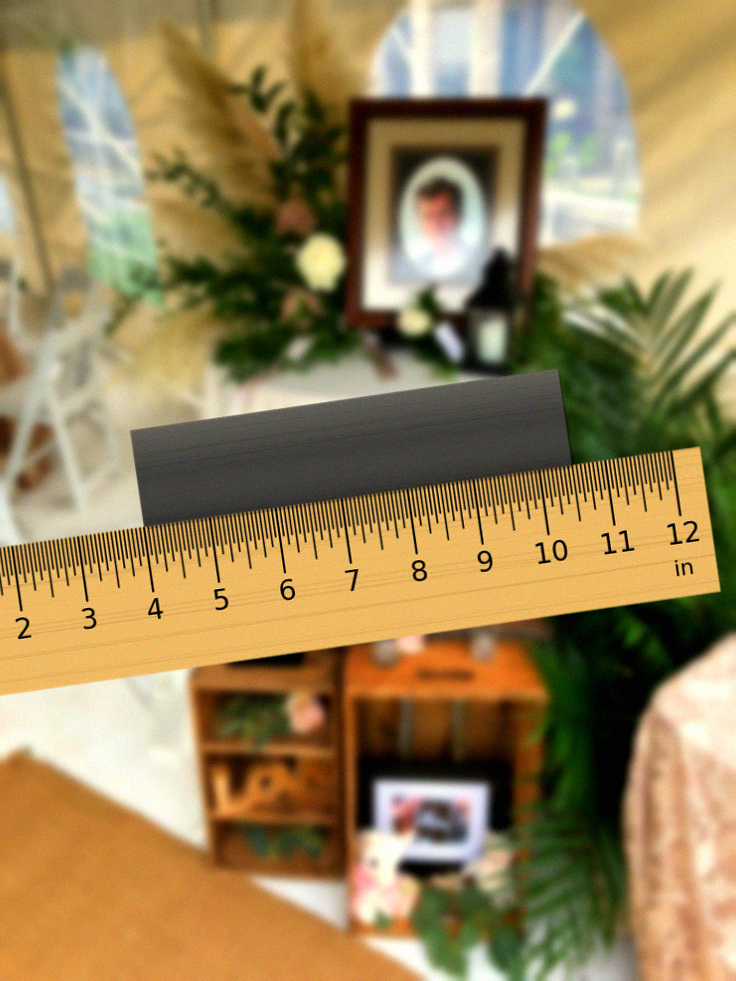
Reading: 6.5 in
